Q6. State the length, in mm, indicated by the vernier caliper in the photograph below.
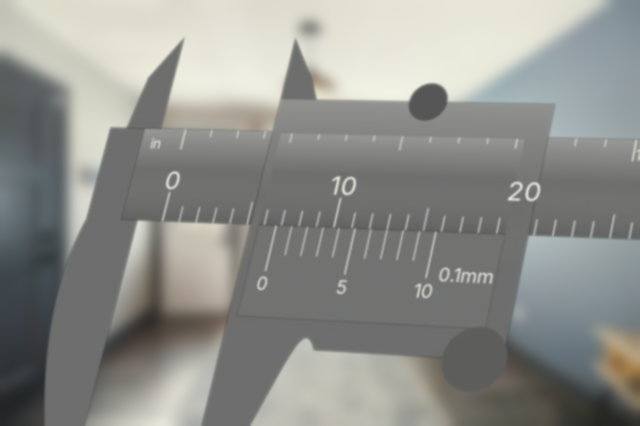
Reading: 6.7 mm
